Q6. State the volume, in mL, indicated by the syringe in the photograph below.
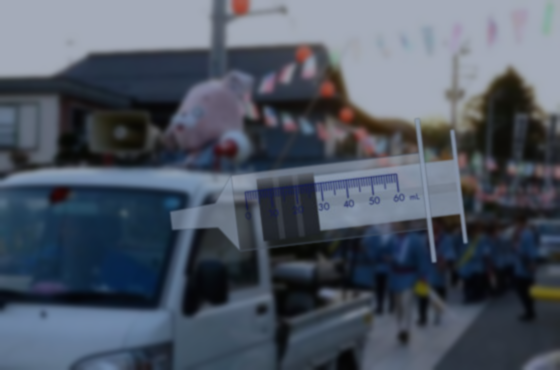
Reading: 5 mL
